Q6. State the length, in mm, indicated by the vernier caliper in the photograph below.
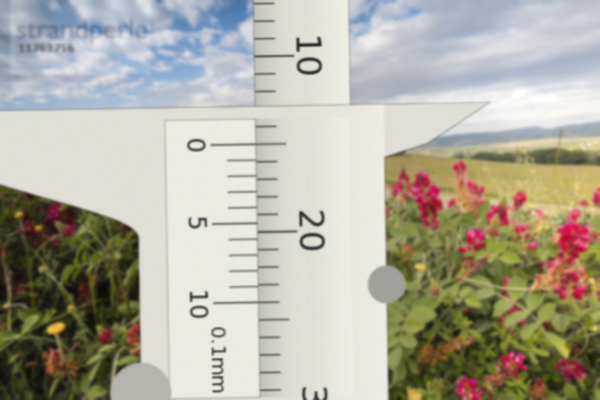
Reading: 15.0 mm
